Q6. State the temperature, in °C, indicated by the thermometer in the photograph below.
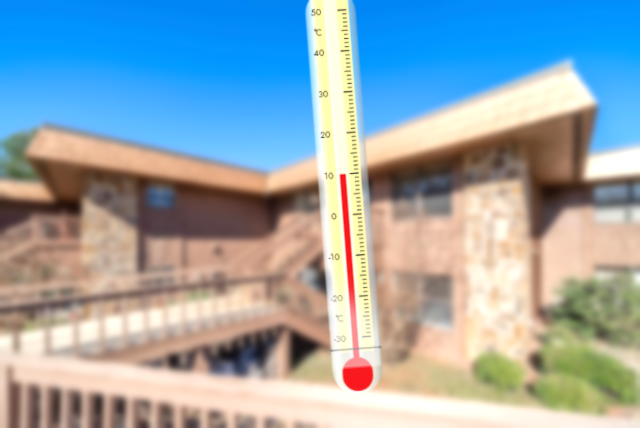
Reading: 10 °C
